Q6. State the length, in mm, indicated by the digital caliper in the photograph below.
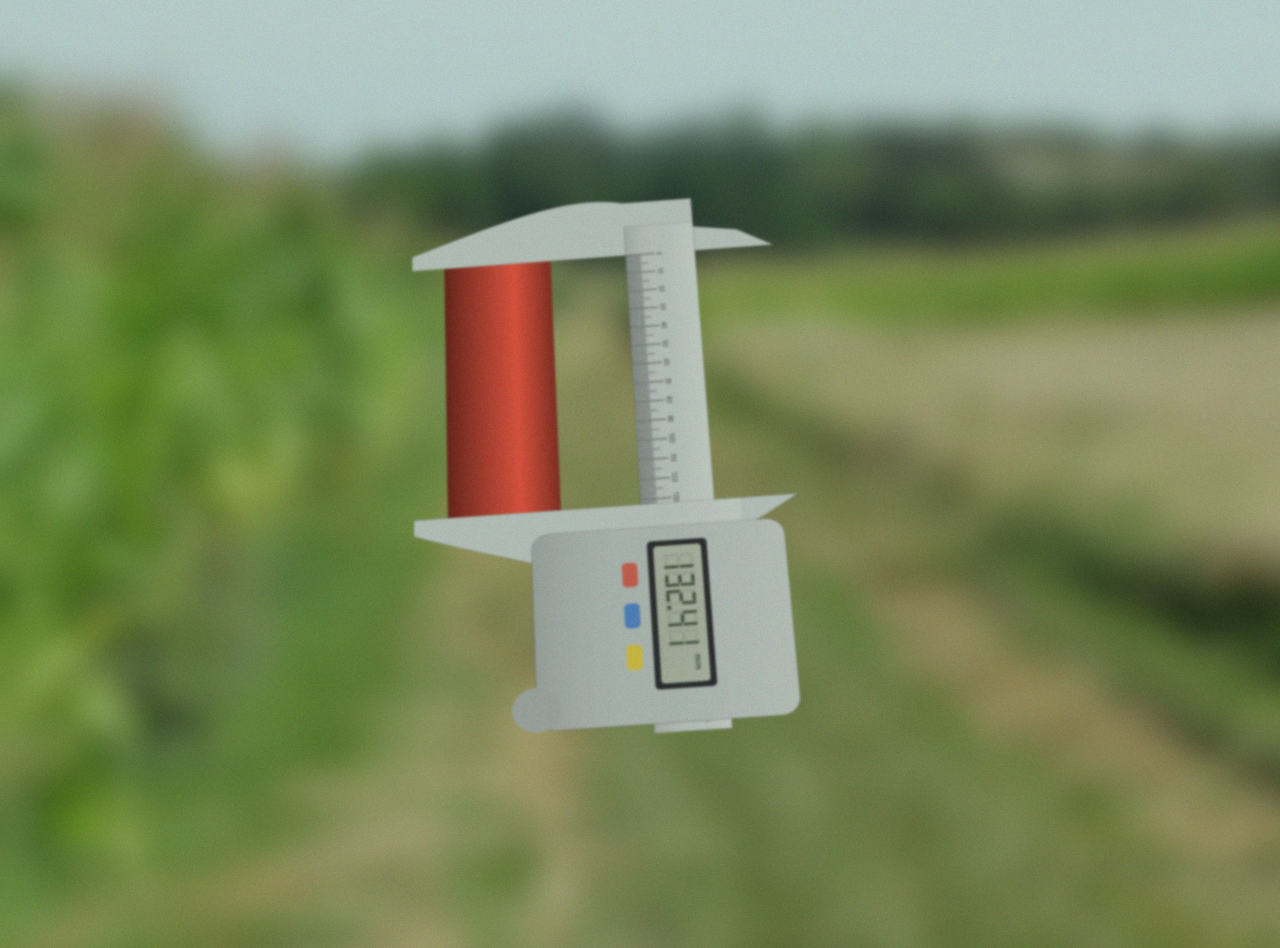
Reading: 132.41 mm
